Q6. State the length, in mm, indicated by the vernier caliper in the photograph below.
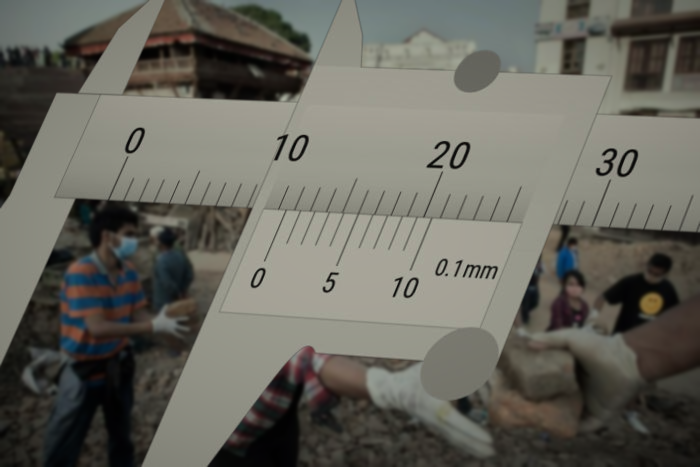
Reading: 11.5 mm
